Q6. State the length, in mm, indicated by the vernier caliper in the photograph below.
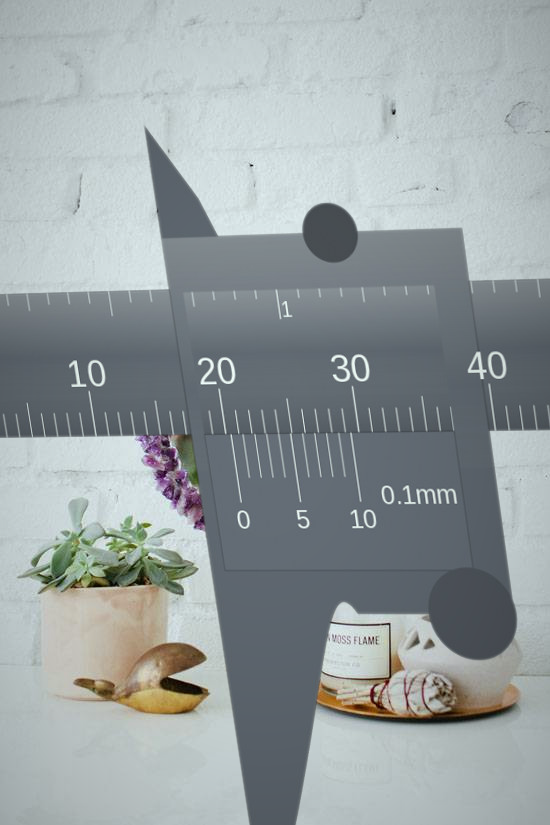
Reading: 20.4 mm
